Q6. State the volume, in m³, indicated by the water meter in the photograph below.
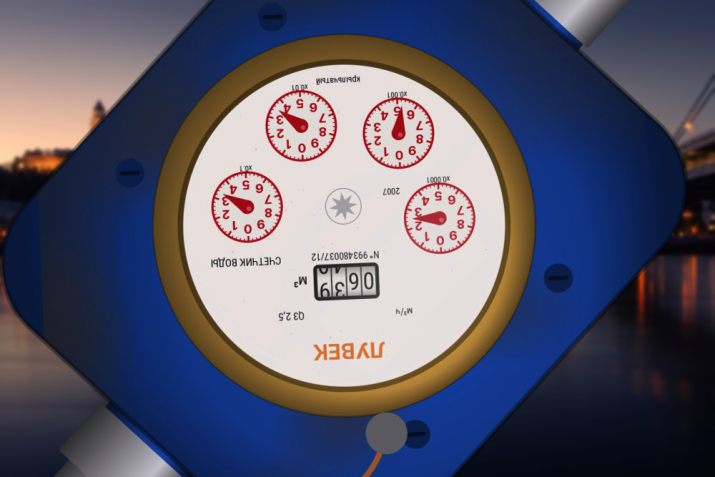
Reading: 639.3352 m³
